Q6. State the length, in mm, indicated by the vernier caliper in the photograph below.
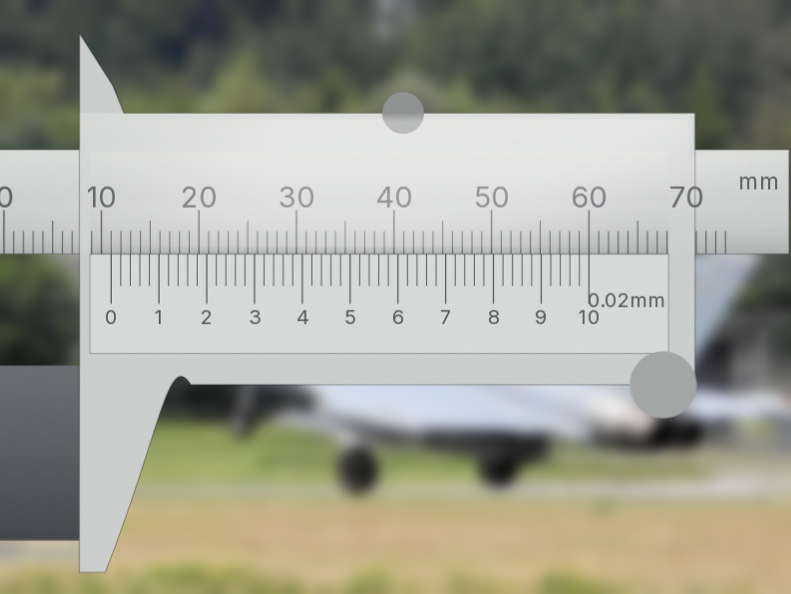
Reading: 11.0 mm
